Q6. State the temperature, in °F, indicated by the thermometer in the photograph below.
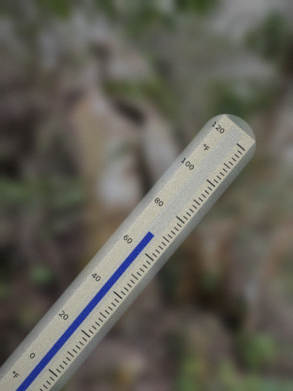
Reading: 68 °F
